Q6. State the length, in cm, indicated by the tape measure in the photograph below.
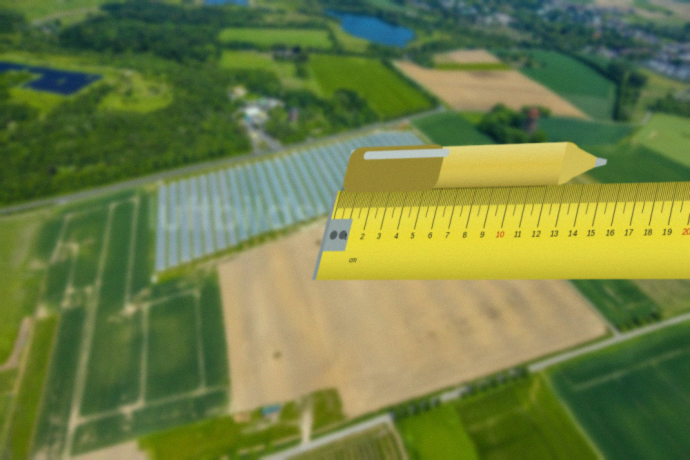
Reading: 15 cm
